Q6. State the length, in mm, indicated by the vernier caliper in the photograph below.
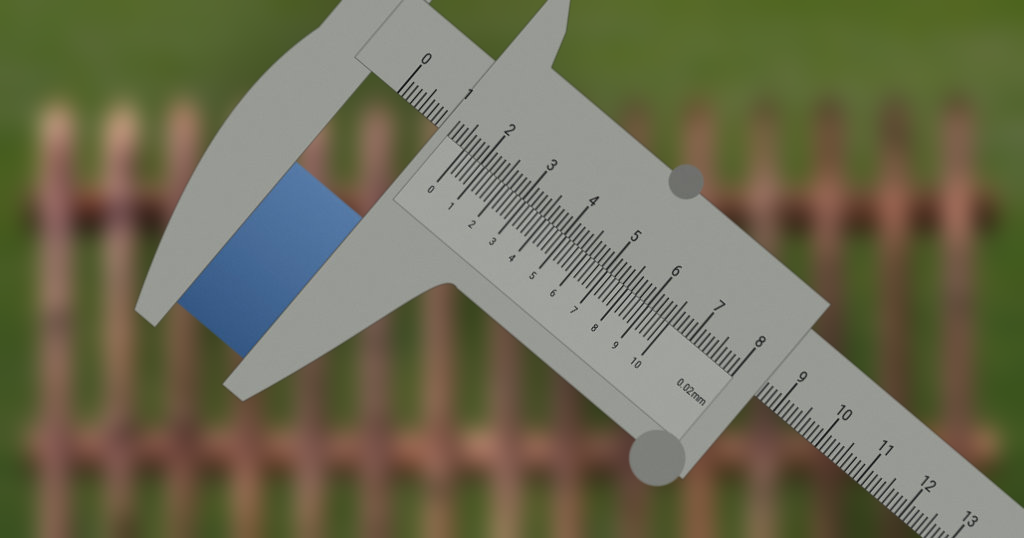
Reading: 16.0 mm
